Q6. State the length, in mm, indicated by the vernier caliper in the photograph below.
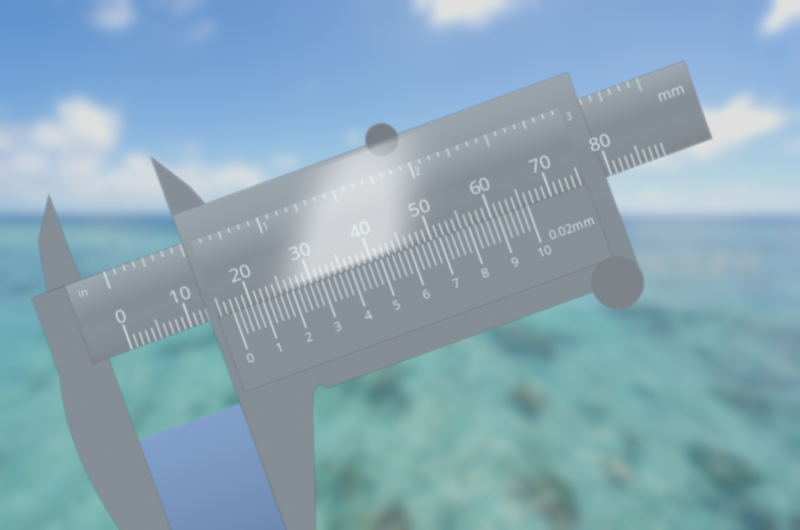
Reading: 17.0 mm
